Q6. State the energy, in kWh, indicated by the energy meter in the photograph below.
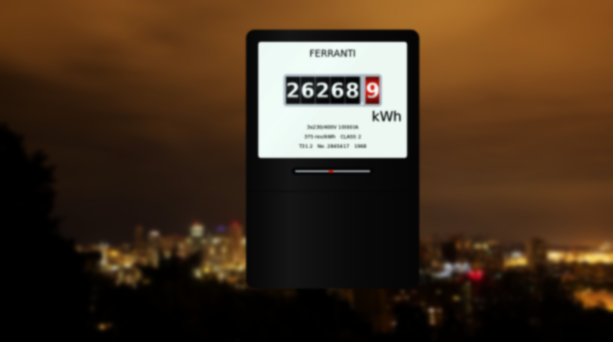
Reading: 26268.9 kWh
